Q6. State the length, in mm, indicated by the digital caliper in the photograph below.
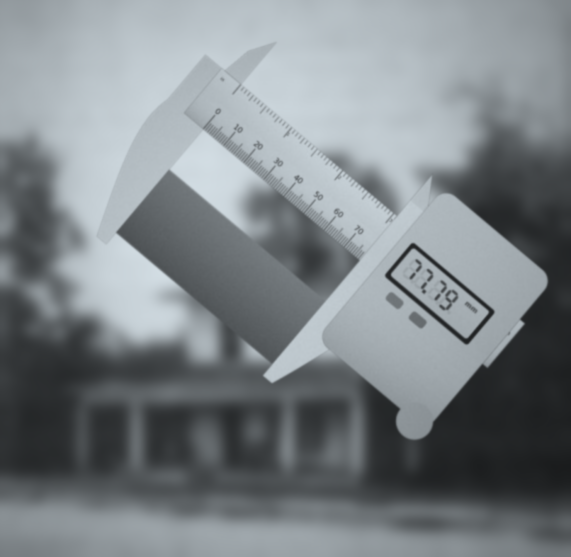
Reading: 77.79 mm
